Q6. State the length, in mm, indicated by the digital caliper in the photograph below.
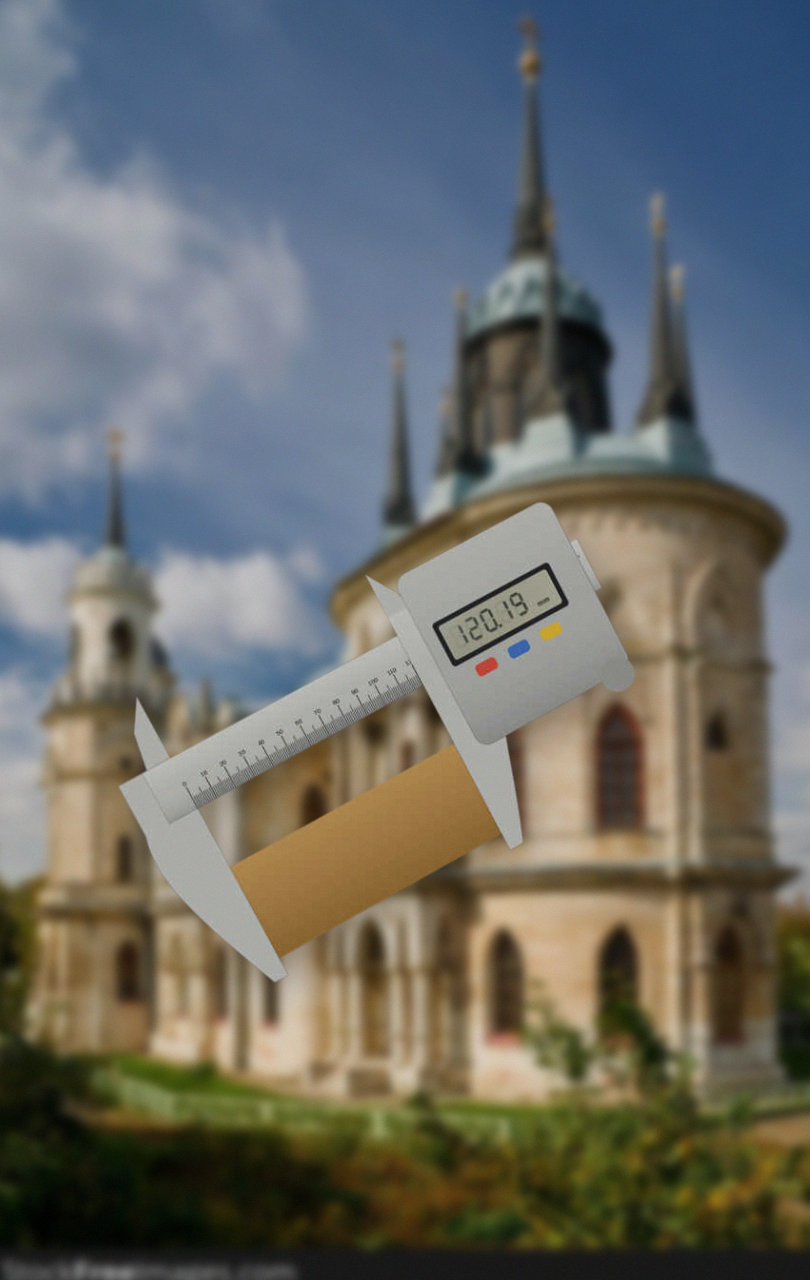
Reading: 120.19 mm
